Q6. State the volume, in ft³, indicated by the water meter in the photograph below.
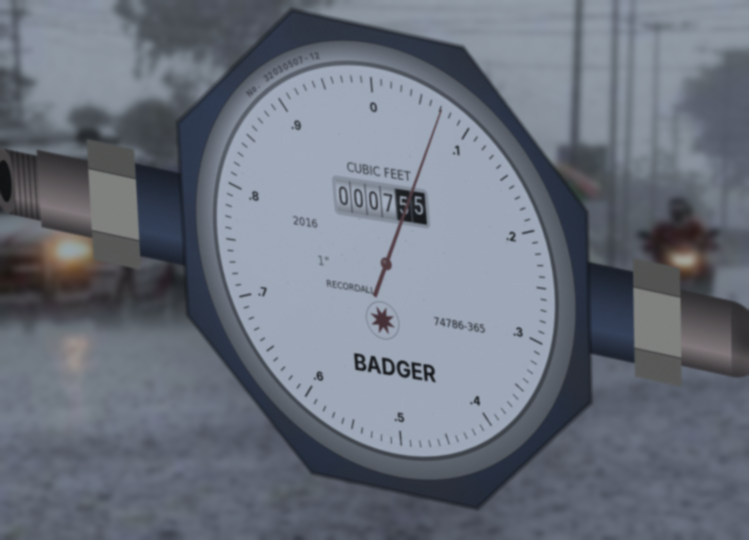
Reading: 755.07 ft³
